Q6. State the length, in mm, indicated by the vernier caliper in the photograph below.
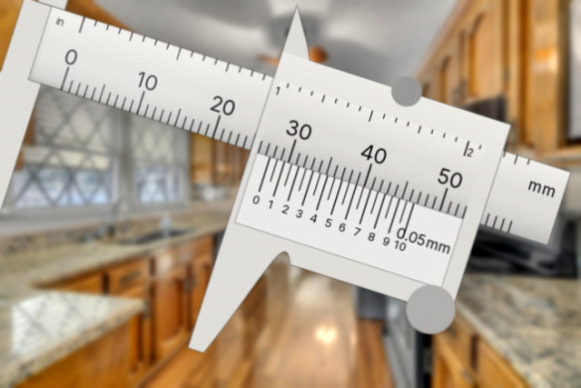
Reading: 27.6 mm
